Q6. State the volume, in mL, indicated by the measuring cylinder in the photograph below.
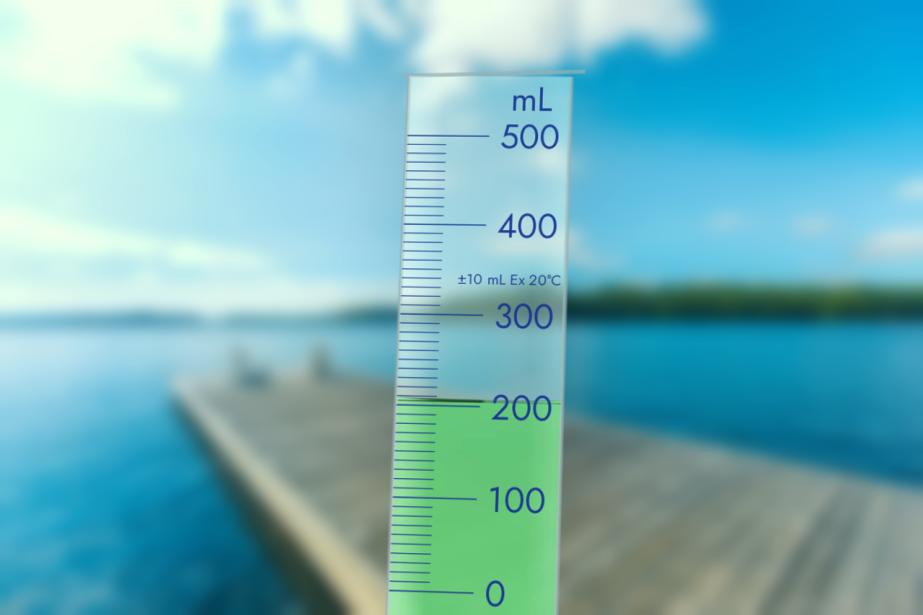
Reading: 205 mL
